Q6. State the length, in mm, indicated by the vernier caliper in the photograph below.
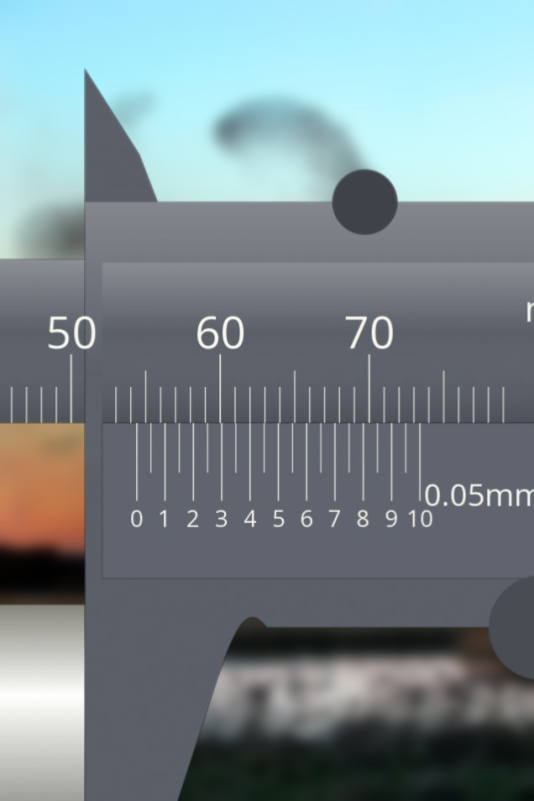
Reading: 54.4 mm
